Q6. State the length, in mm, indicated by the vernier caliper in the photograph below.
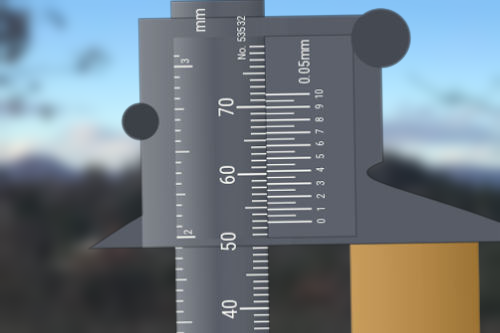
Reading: 52.8 mm
